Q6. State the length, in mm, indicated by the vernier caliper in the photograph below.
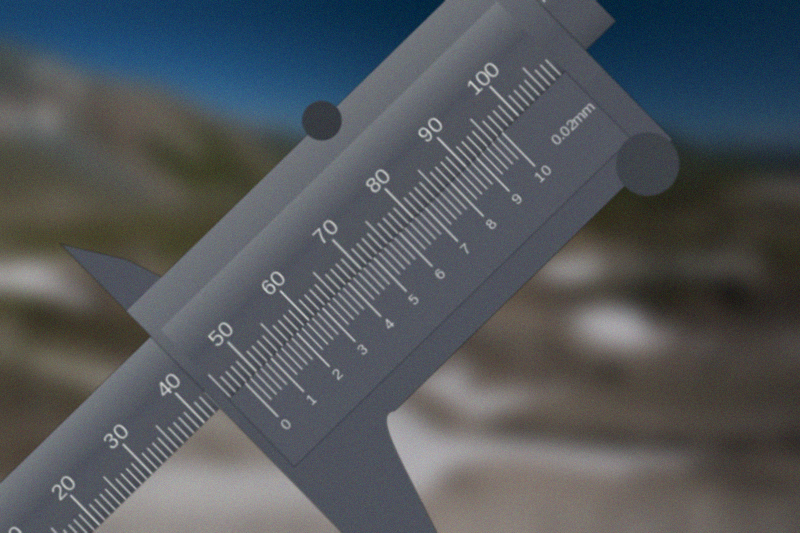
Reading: 47.8 mm
